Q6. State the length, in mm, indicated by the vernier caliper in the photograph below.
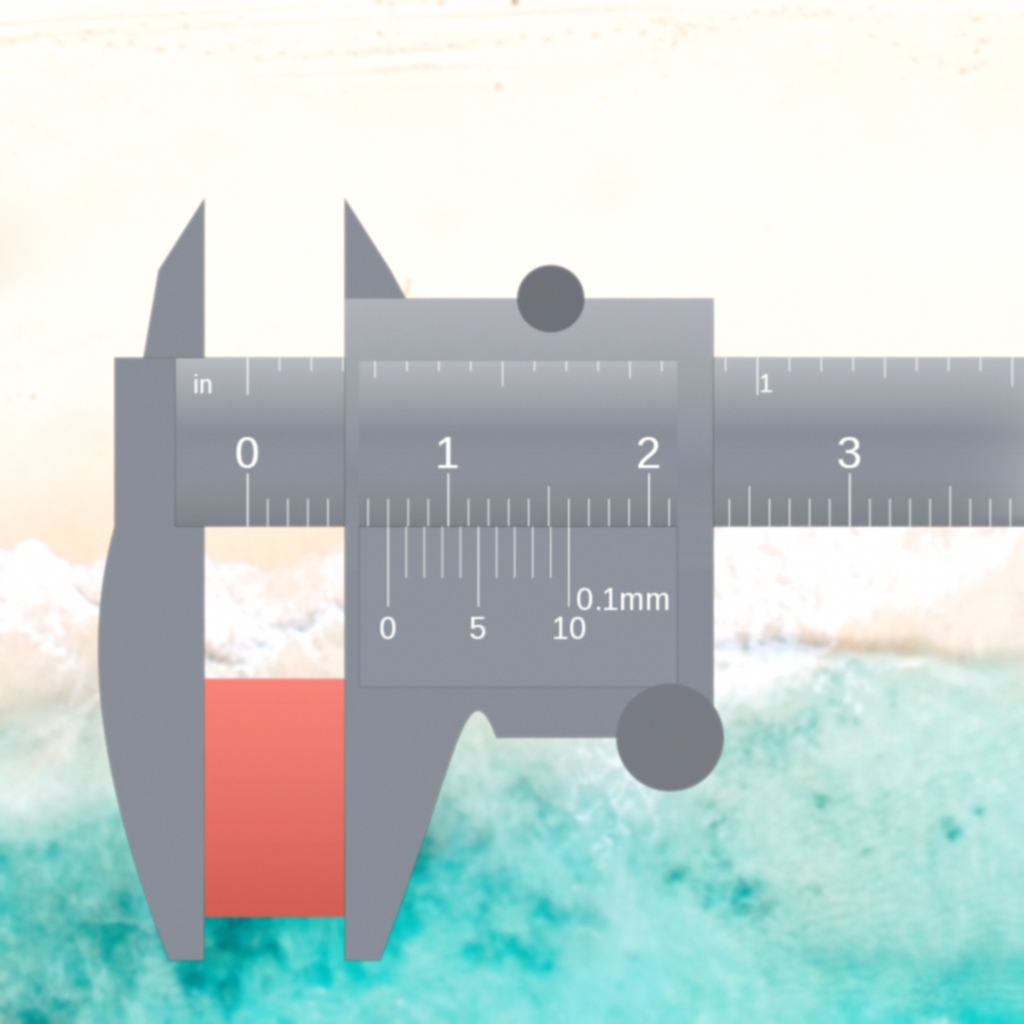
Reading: 7.0 mm
